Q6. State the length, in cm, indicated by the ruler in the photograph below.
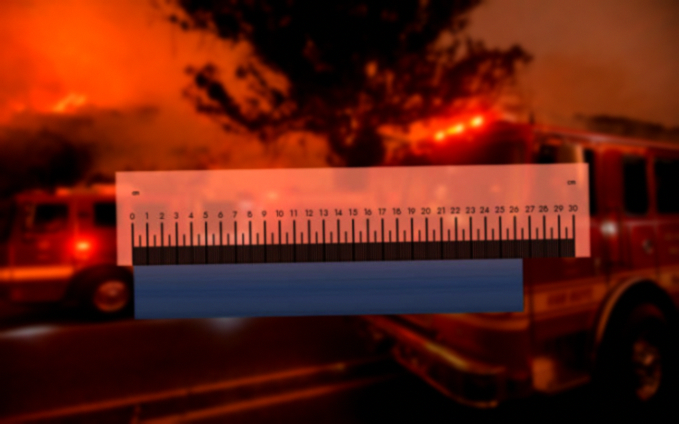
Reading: 26.5 cm
